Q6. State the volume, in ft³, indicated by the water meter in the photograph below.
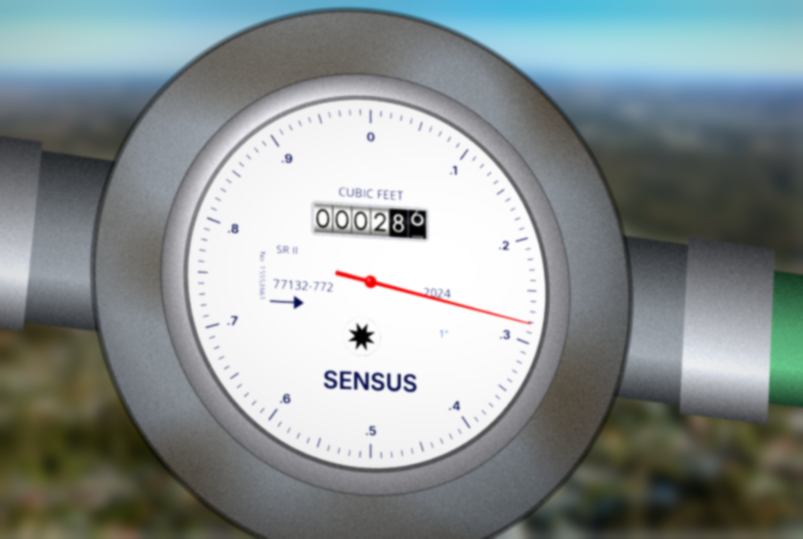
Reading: 286.28 ft³
